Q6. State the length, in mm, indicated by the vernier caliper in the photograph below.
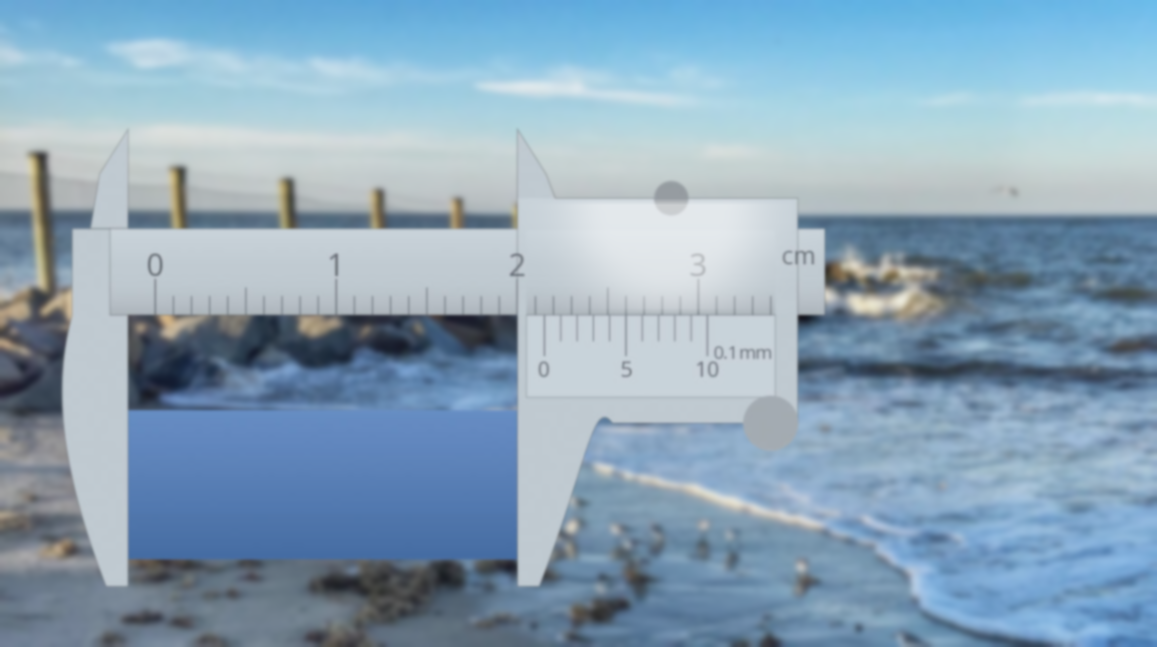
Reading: 21.5 mm
